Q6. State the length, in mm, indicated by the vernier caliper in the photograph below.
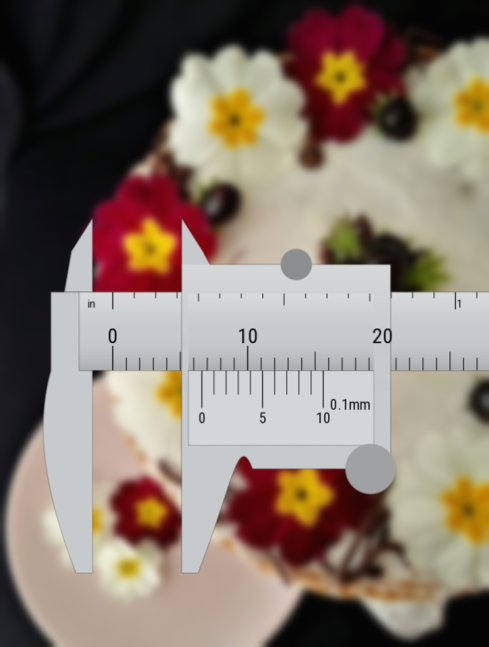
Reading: 6.6 mm
